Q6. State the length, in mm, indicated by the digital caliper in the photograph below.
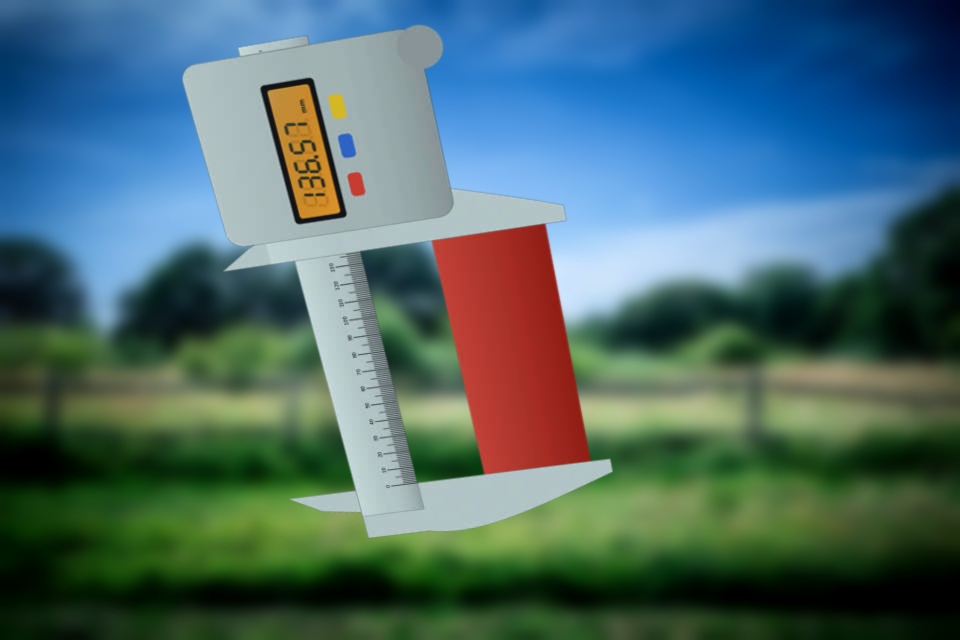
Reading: 136.57 mm
